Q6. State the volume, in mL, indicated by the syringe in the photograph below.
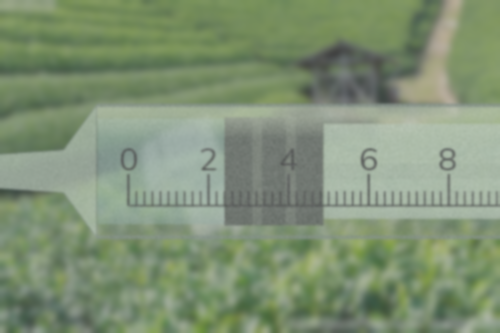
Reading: 2.4 mL
